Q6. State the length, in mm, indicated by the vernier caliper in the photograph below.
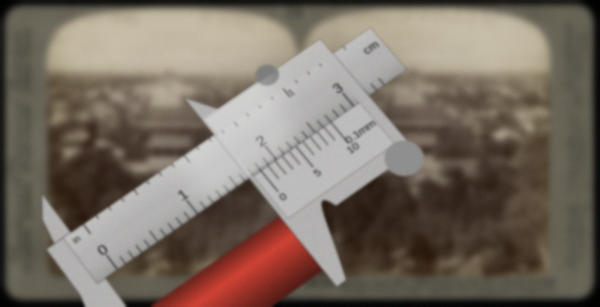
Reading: 18.0 mm
